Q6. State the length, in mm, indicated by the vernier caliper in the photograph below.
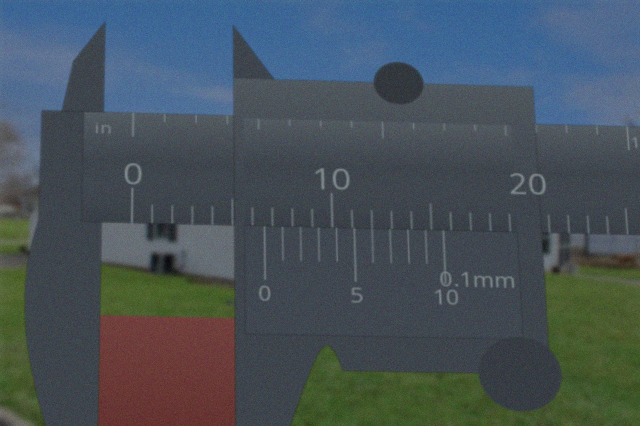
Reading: 6.6 mm
